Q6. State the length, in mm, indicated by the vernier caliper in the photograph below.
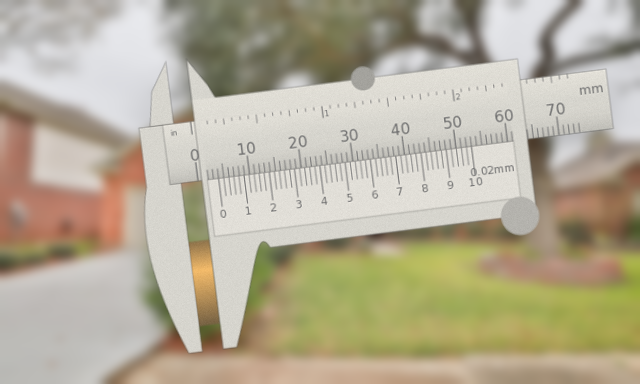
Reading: 4.0 mm
